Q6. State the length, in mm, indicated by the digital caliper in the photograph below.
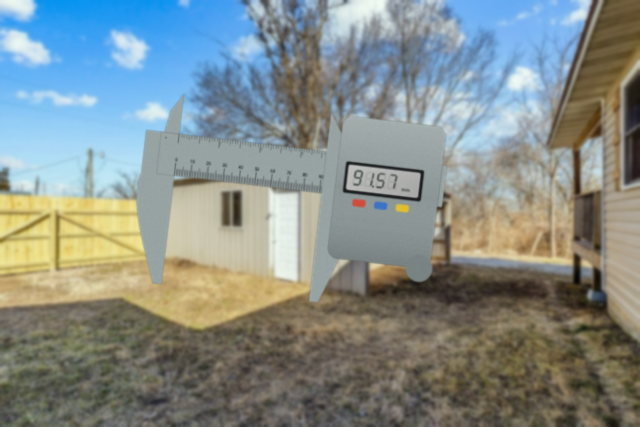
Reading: 91.57 mm
